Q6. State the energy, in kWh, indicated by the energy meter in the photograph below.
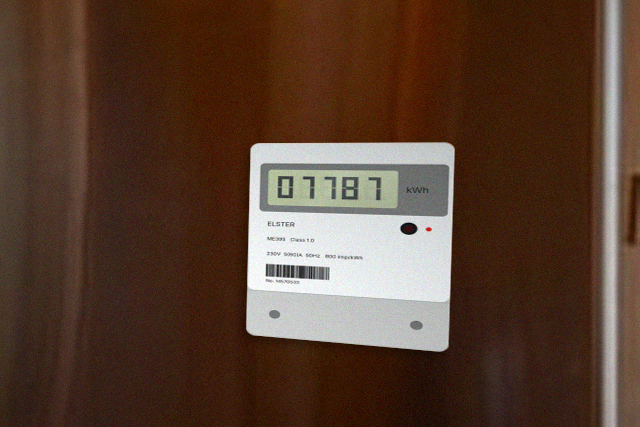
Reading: 7787 kWh
